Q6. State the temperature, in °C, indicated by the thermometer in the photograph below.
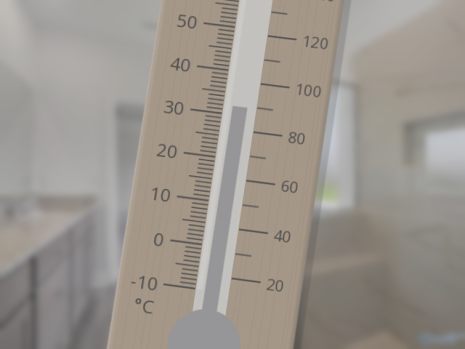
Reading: 32 °C
